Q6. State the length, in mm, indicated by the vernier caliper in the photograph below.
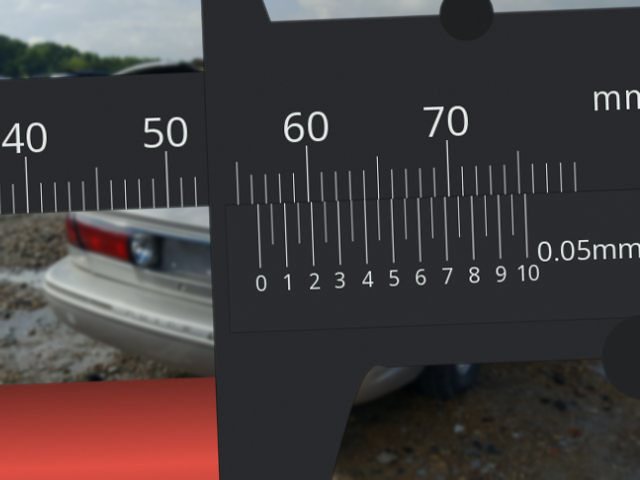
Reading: 56.4 mm
